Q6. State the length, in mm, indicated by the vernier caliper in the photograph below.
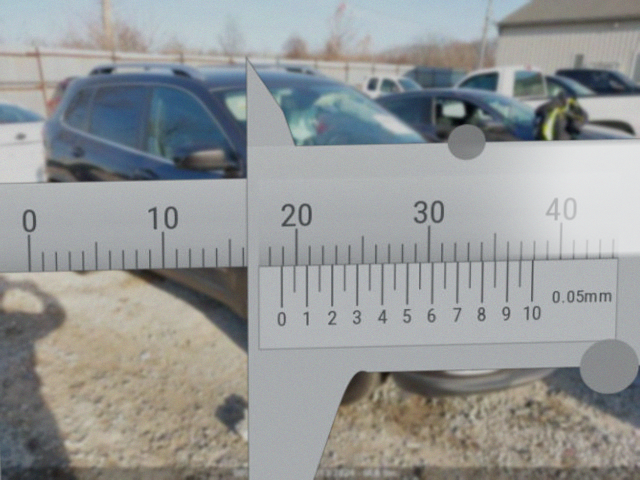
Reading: 18.9 mm
